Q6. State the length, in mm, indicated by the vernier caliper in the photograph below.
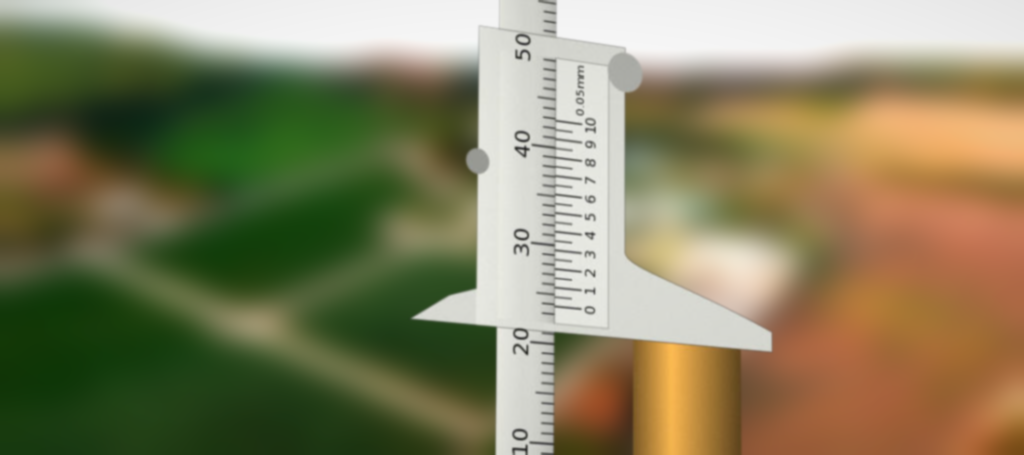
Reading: 23.8 mm
